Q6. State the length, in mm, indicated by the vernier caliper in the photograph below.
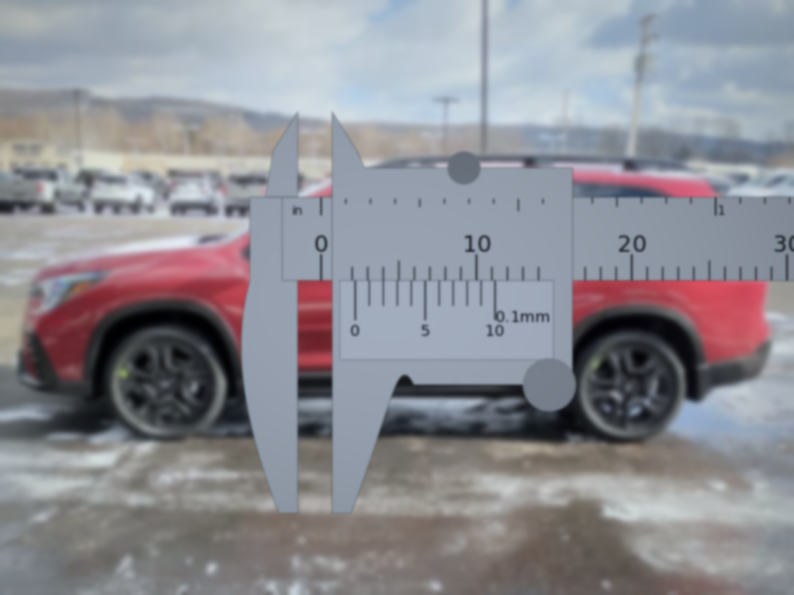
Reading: 2.2 mm
